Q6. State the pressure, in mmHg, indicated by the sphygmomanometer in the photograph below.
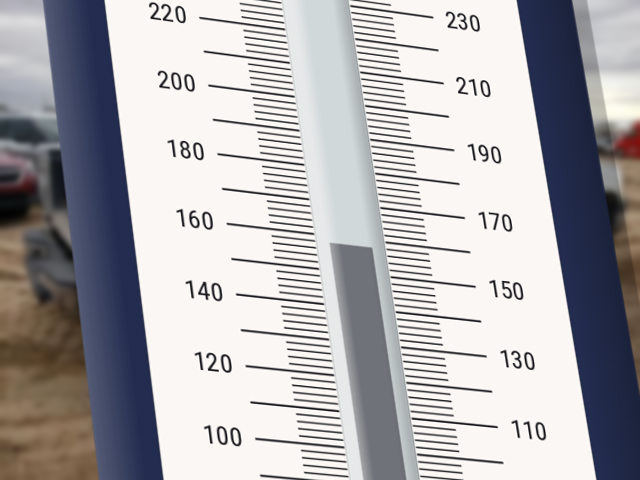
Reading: 158 mmHg
